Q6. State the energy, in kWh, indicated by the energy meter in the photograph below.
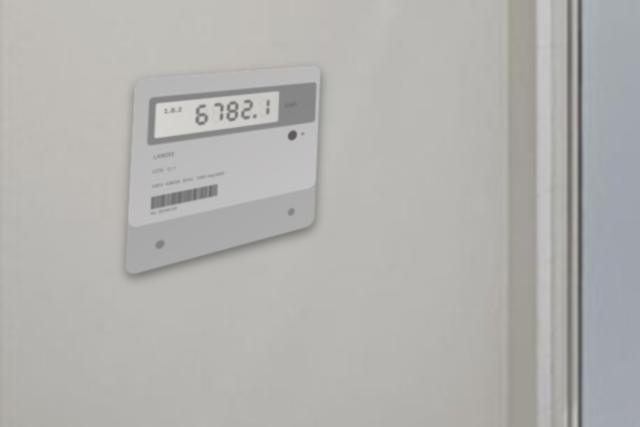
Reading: 6782.1 kWh
